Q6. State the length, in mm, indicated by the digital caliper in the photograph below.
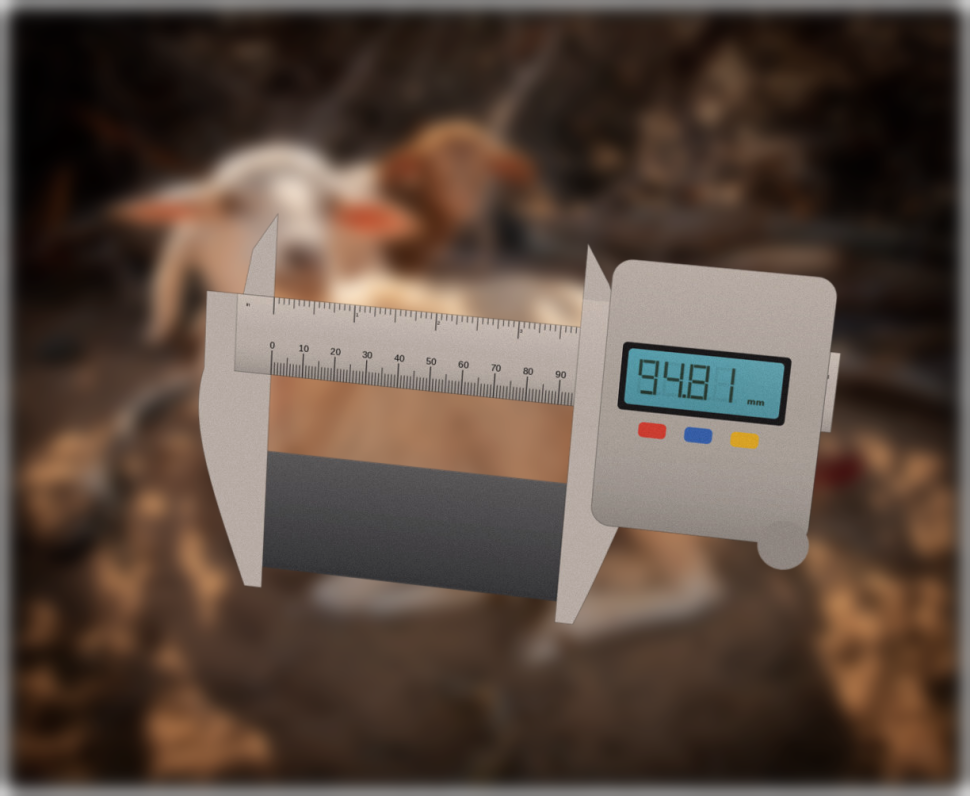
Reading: 94.81 mm
